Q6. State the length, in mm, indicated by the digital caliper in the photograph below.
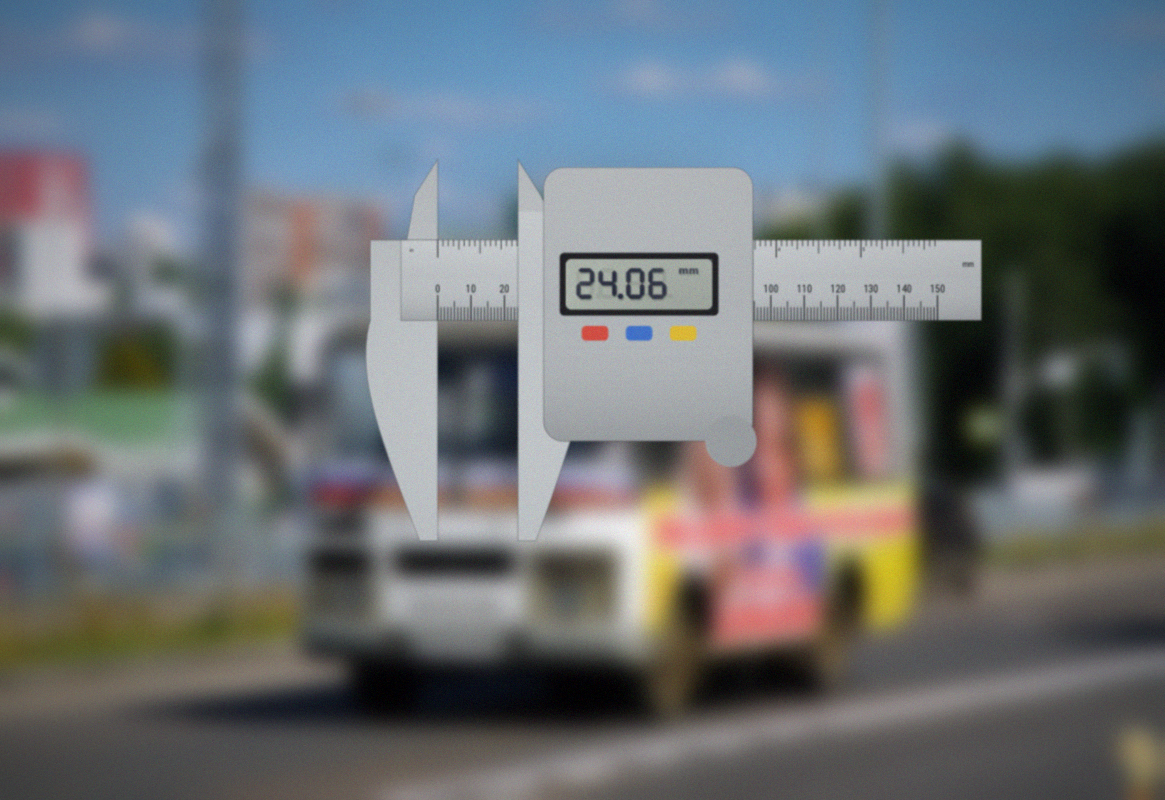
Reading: 24.06 mm
